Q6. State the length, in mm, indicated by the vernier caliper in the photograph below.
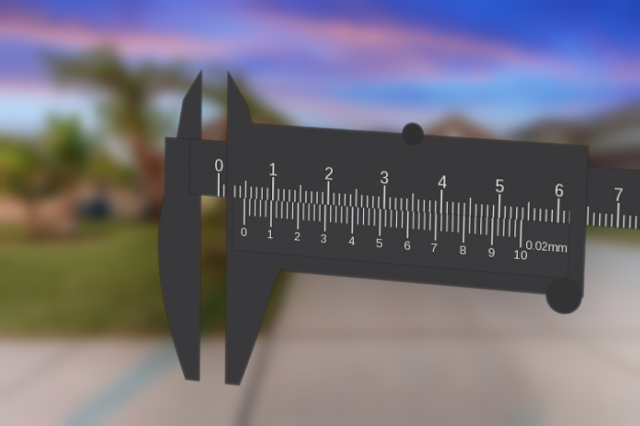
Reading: 4.8 mm
